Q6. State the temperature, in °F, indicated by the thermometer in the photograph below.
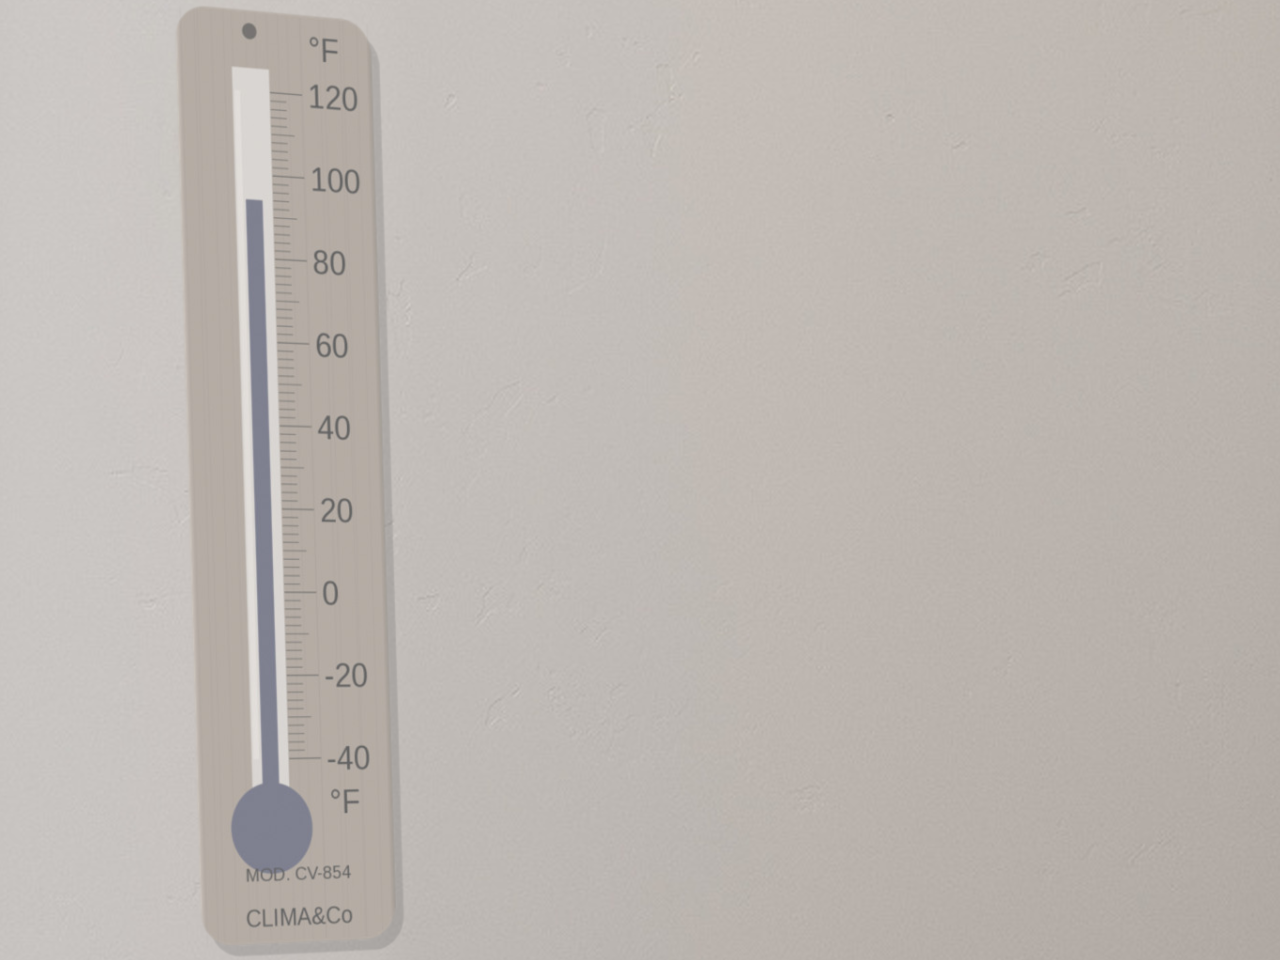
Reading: 94 °F
